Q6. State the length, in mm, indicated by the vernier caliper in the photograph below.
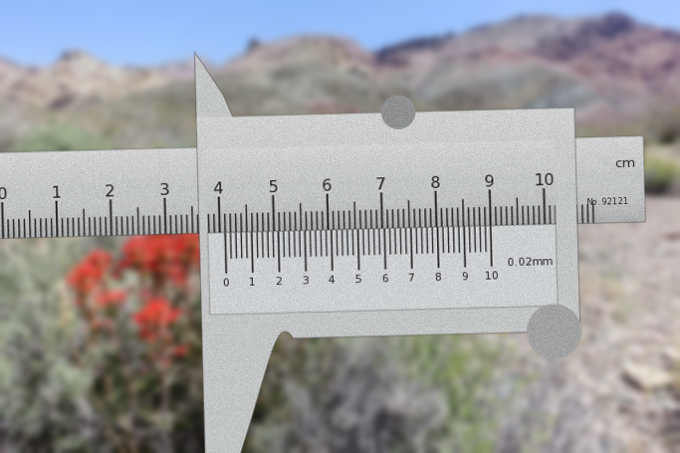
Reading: 41.0 mm
